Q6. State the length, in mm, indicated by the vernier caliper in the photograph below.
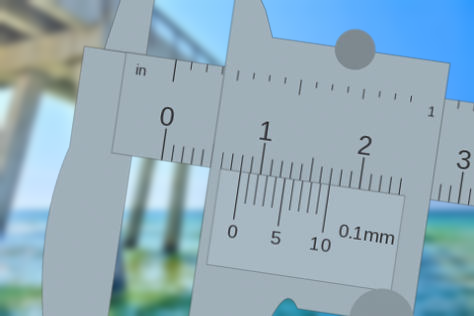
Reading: 8.0 mm
